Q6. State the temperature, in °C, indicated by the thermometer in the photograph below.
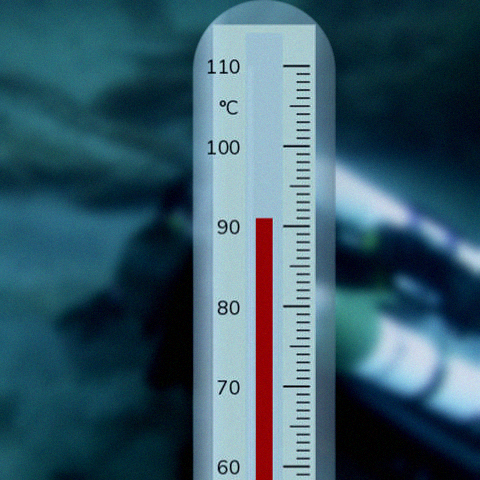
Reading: 91 °C
